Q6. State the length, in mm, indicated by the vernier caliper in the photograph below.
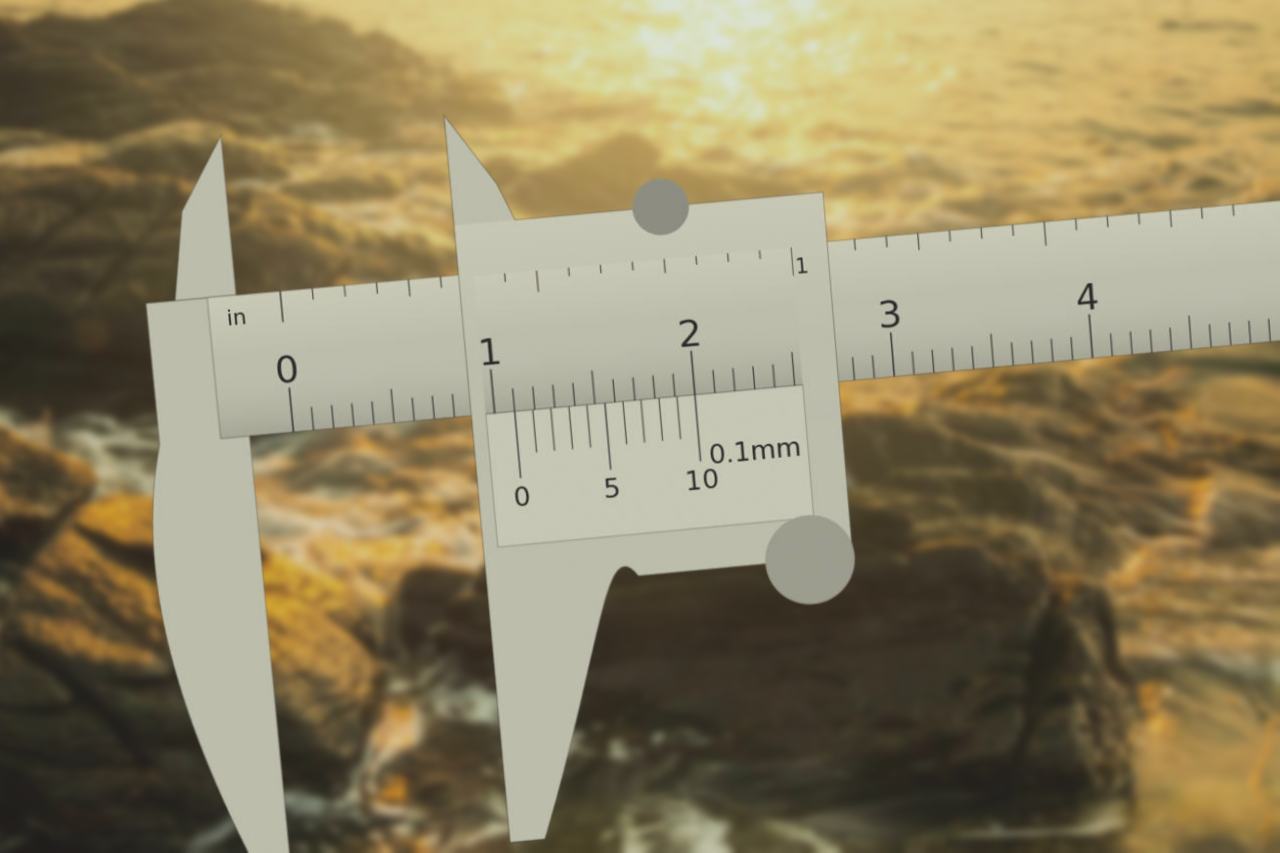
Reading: 11.0 mm
